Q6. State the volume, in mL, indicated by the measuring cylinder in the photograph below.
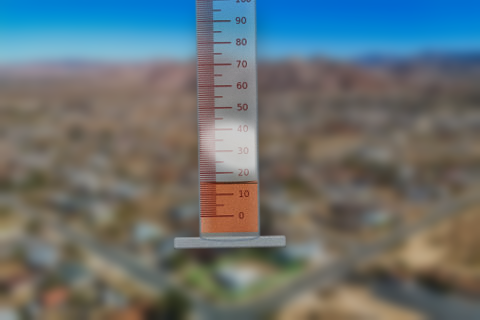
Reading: 15 mL
